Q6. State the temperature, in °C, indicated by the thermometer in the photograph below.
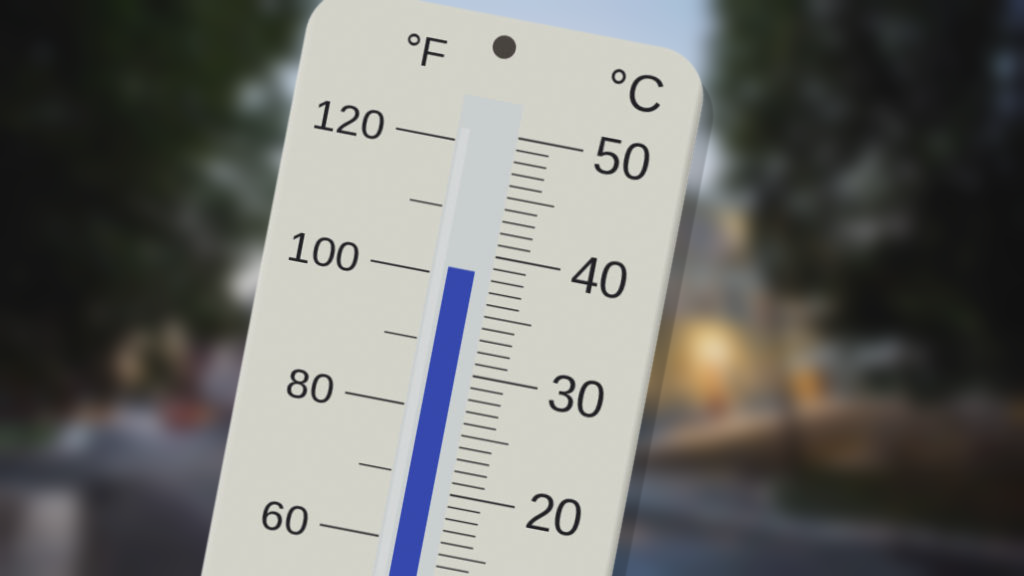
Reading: 38.5 °C
